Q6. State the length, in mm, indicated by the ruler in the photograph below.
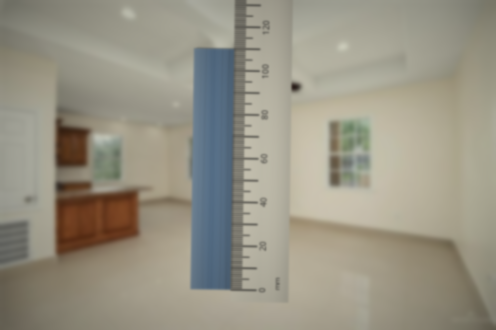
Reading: 110 mm
